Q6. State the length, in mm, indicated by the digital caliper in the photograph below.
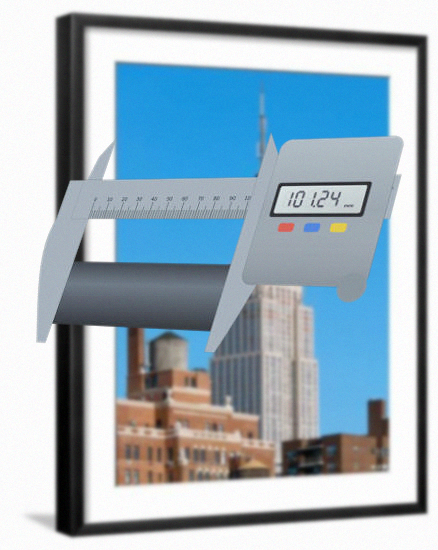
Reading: 101.24 mm
